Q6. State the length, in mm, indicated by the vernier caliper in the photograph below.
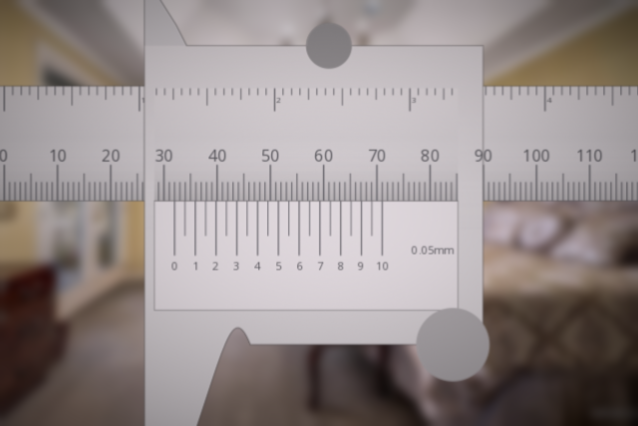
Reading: 32.0 mm
